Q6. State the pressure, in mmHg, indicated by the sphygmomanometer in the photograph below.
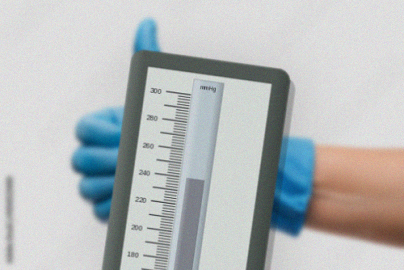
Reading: 240 mmHg
